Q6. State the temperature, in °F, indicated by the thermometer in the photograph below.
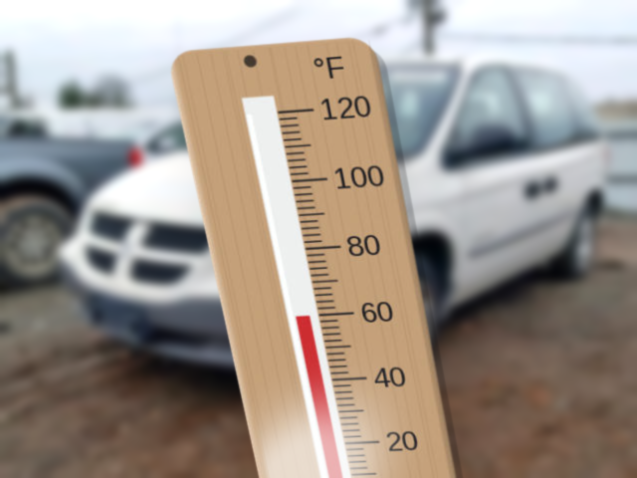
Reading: 60 °F
